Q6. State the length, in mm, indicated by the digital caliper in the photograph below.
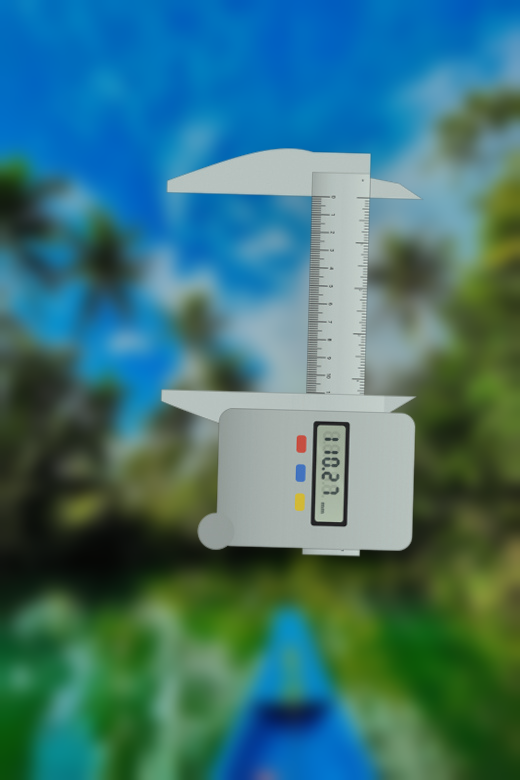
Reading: 110.27 mm
